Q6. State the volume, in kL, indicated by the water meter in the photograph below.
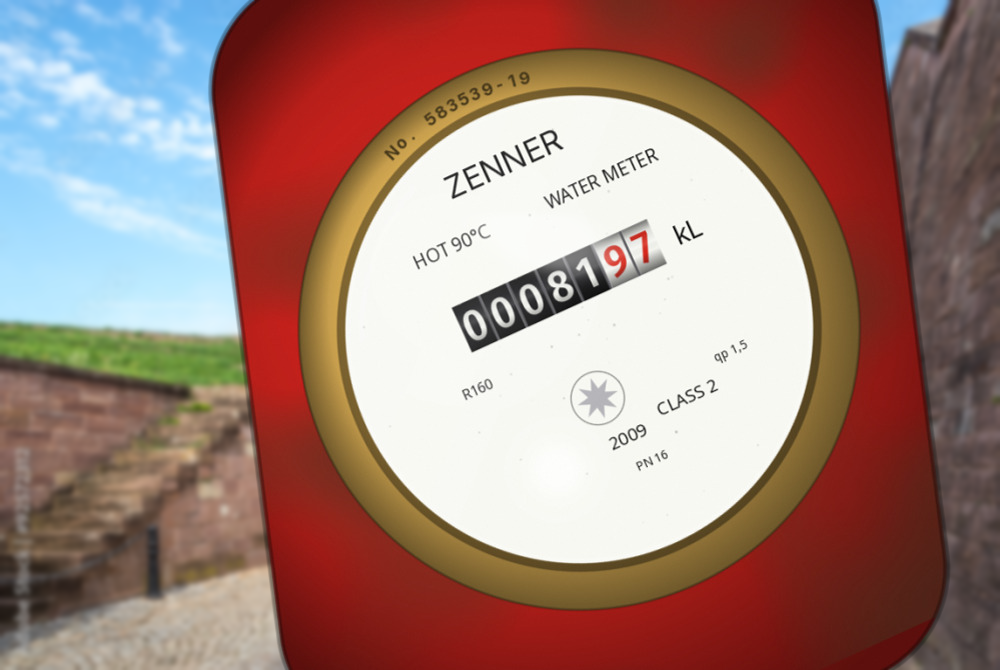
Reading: 81.97 kL
